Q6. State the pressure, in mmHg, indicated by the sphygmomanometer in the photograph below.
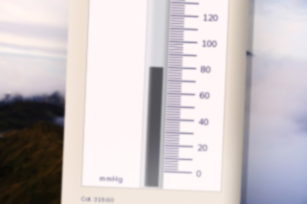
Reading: 80 mmHg
